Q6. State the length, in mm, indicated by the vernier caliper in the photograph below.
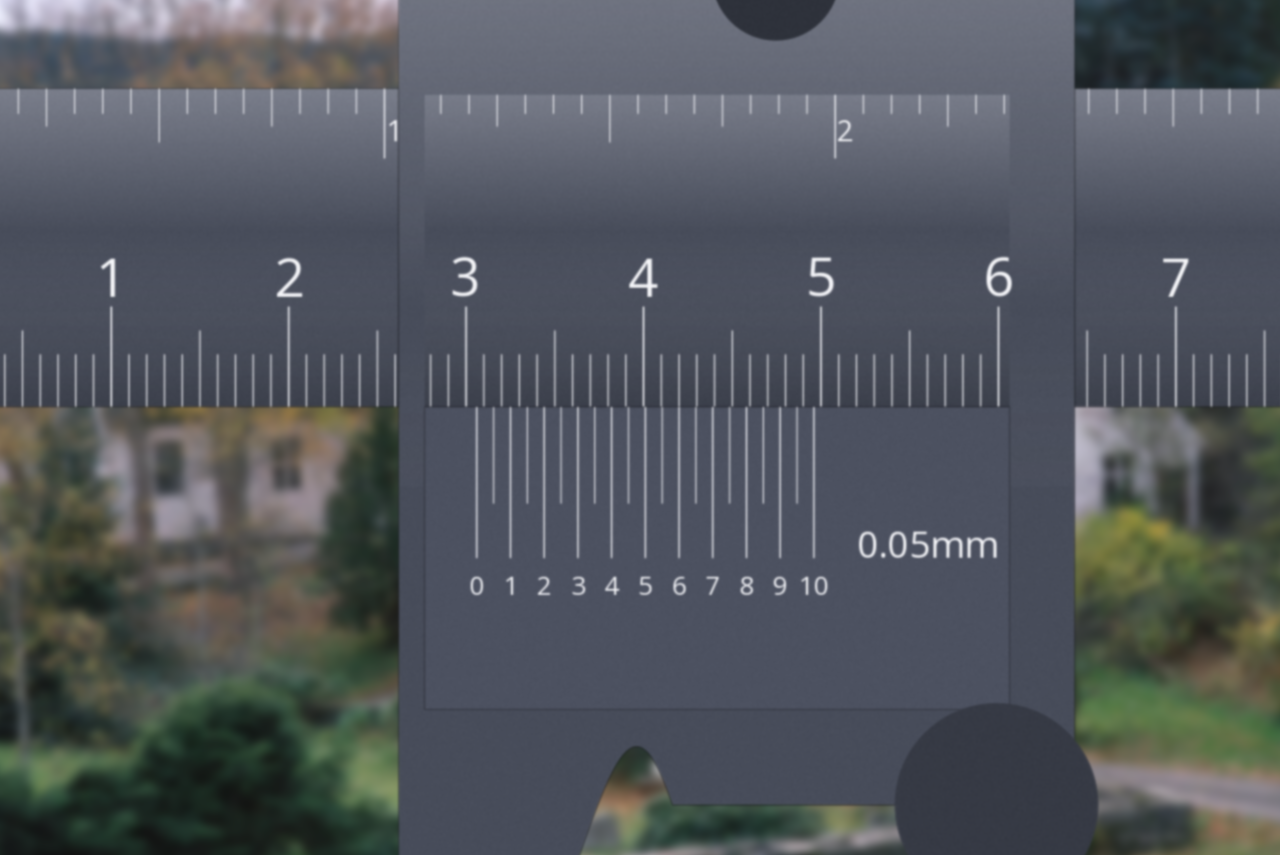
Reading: 30.6 mm
